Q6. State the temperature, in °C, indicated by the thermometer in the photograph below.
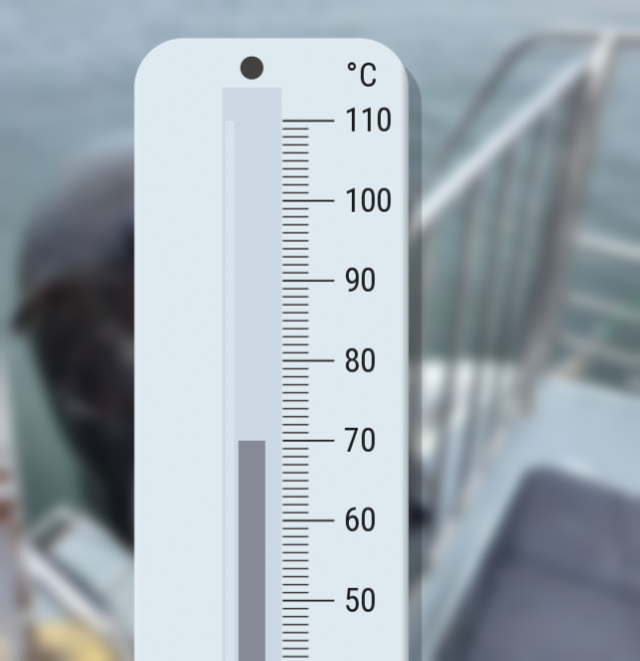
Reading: 70 °C
